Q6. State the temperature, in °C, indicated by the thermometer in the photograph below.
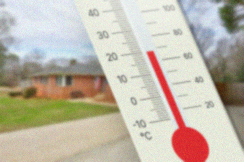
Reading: 20 °C
